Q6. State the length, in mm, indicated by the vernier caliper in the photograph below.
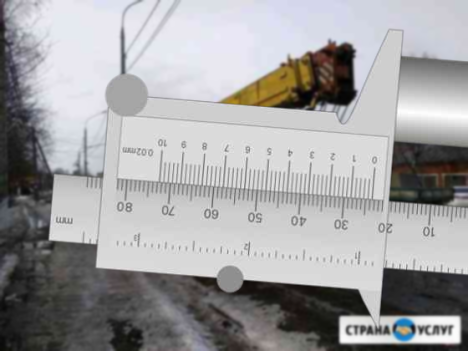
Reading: 23.5 mm
